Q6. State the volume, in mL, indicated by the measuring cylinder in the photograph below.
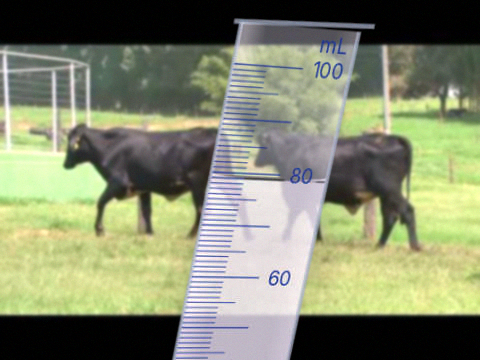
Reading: 79 mL
